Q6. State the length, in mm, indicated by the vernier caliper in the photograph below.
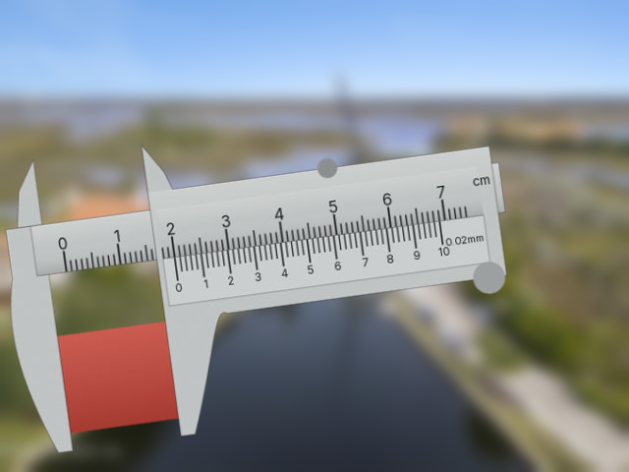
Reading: 20.0 mm
